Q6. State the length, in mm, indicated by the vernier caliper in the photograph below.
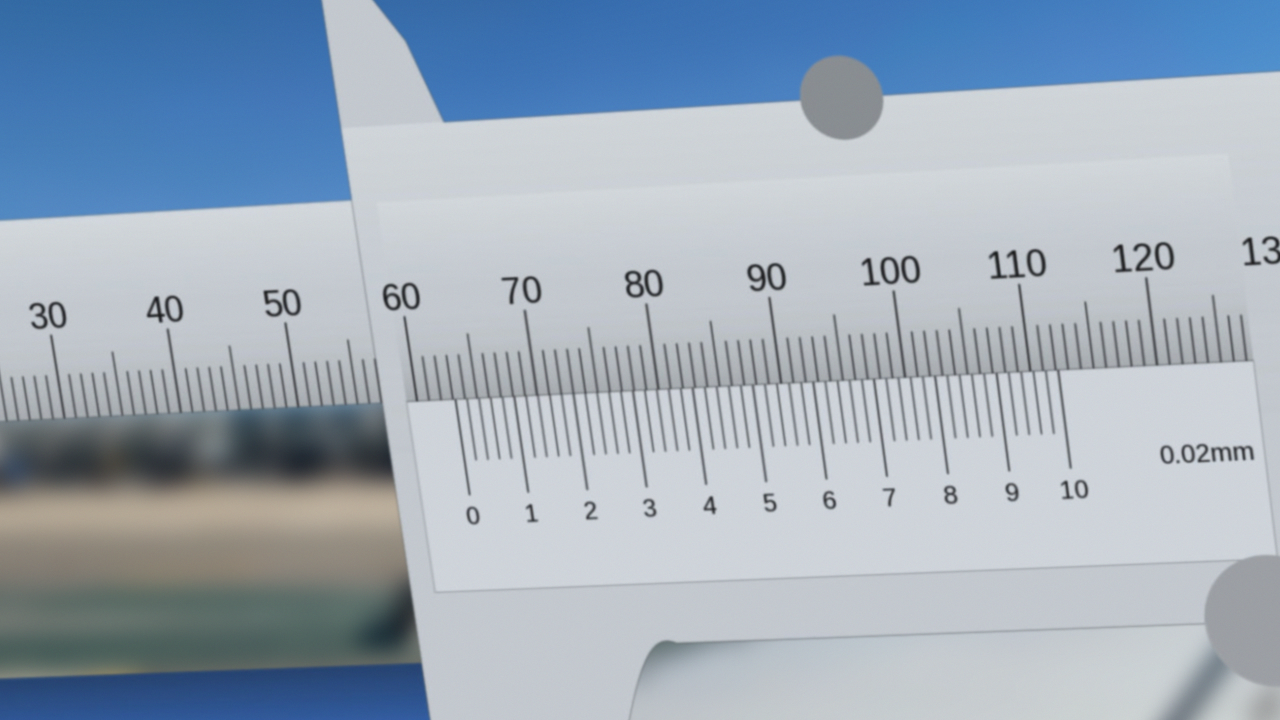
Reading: 63.2 mm
